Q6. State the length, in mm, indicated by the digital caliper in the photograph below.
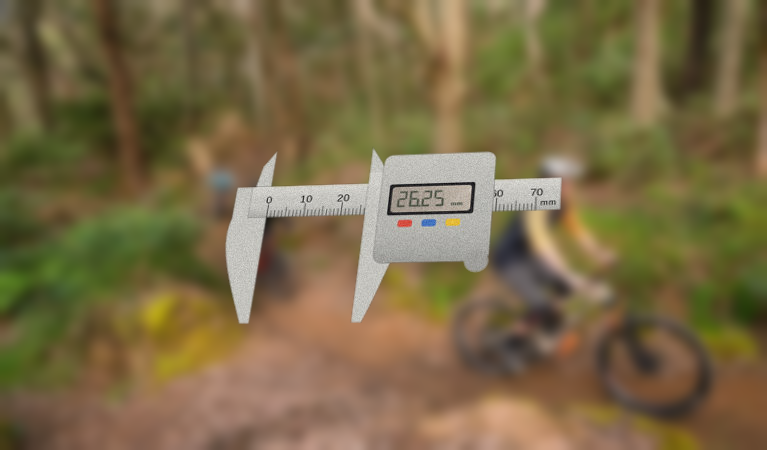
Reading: 26.25 mm
